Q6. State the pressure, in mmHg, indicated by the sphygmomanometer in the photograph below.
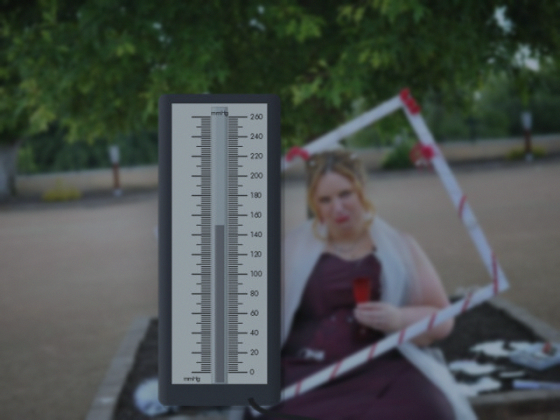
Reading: 150 mmHg
